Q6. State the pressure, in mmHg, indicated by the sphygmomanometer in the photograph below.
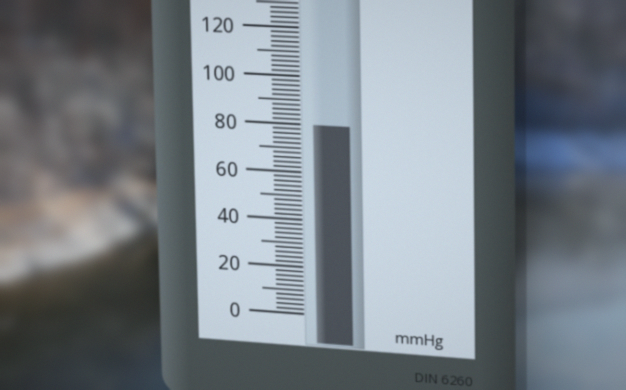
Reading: 80 mmHg
